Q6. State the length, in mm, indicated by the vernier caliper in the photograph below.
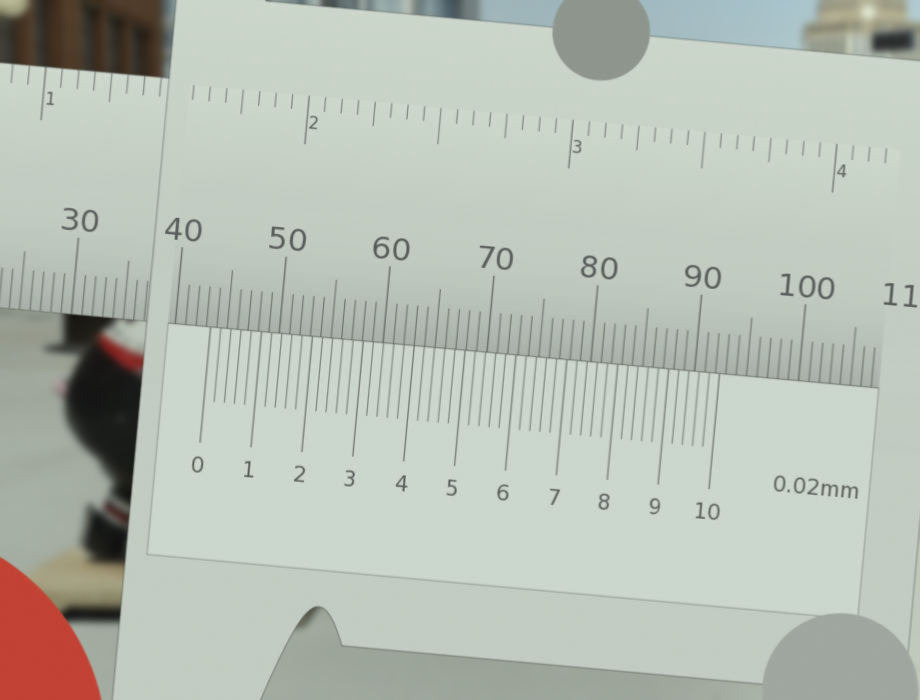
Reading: 43.4 mm
